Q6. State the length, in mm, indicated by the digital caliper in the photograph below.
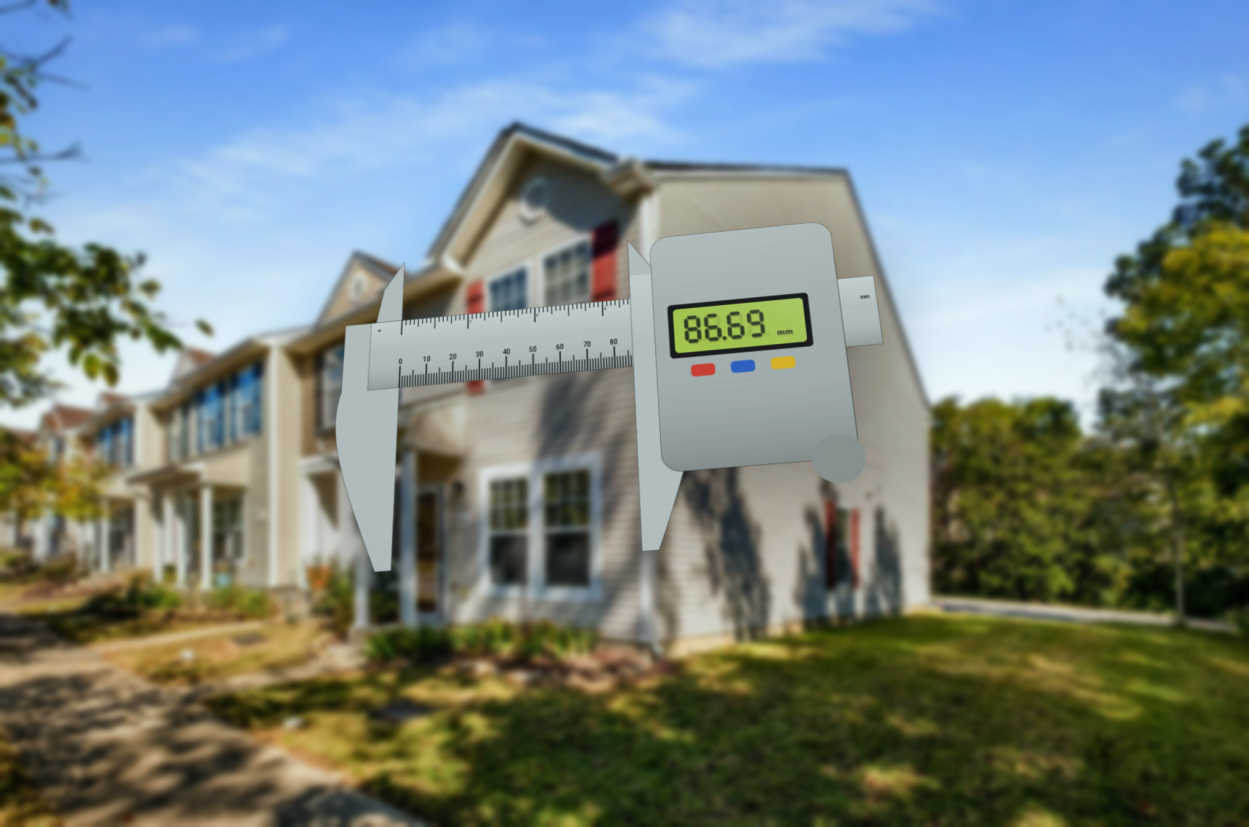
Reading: 86.69 mm
